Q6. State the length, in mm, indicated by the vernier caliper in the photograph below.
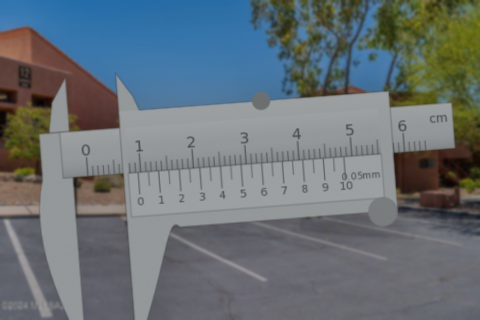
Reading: 9.5 mm
